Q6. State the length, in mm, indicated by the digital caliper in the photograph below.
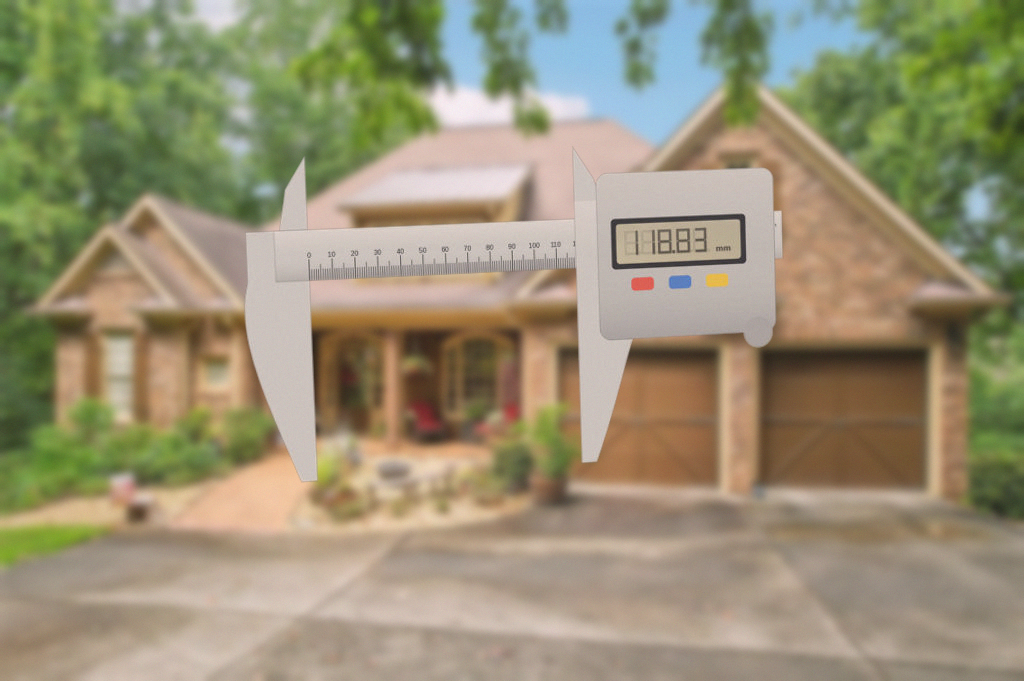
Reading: 118.83 mm
